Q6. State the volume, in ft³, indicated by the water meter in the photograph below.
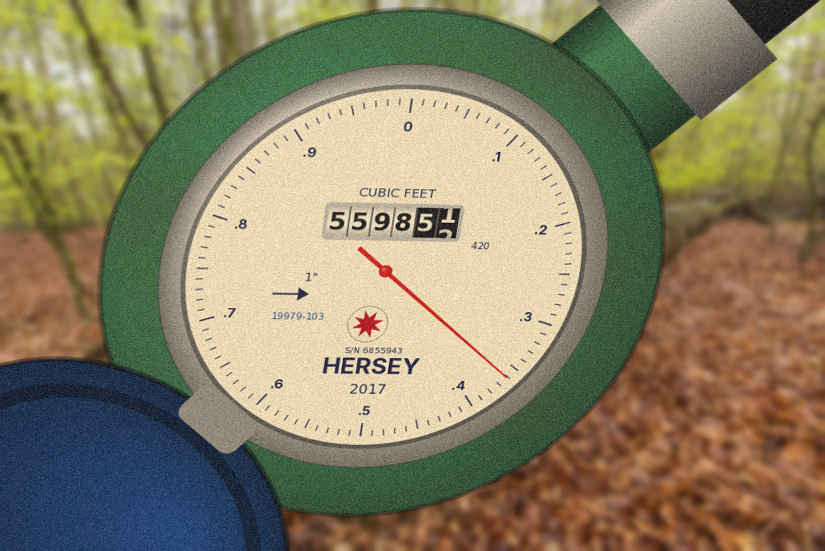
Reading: 559851.36 ft³
